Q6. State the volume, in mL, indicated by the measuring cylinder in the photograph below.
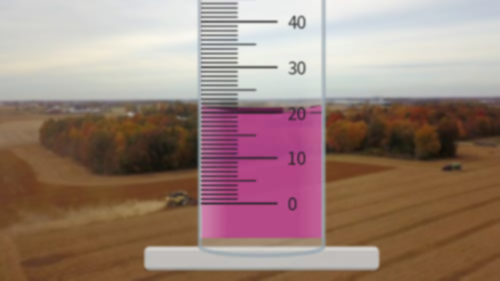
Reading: 20 mL
